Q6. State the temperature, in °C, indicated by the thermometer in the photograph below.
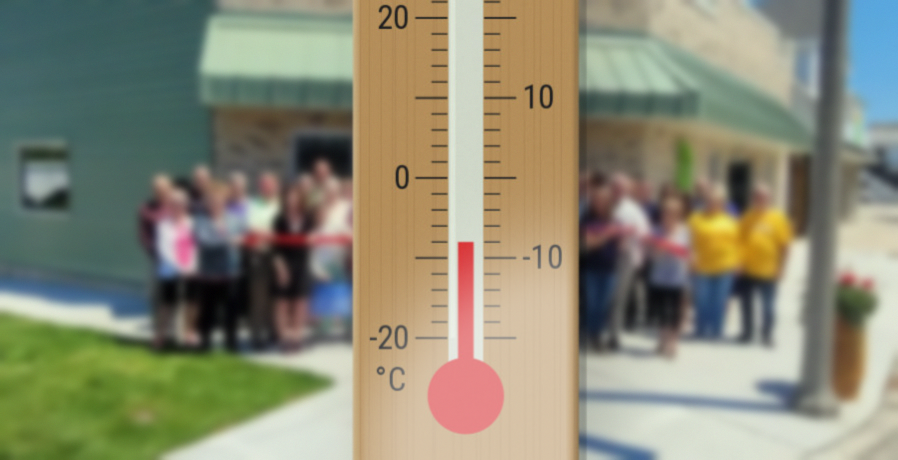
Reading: -8 °C
